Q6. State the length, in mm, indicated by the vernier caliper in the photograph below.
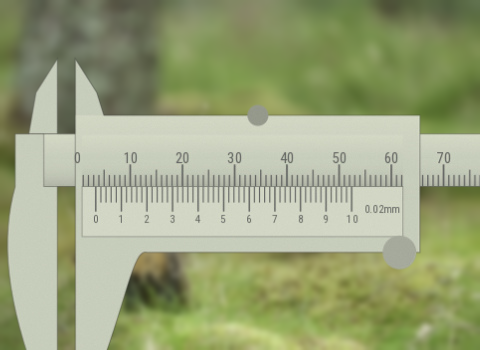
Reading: 3.4 mm
